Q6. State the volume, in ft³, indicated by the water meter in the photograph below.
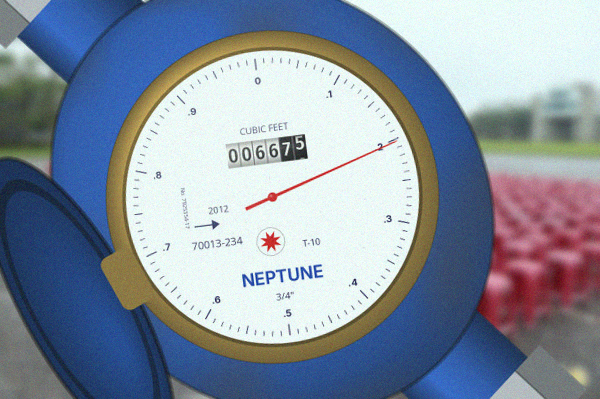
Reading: 6675.20 ft³
